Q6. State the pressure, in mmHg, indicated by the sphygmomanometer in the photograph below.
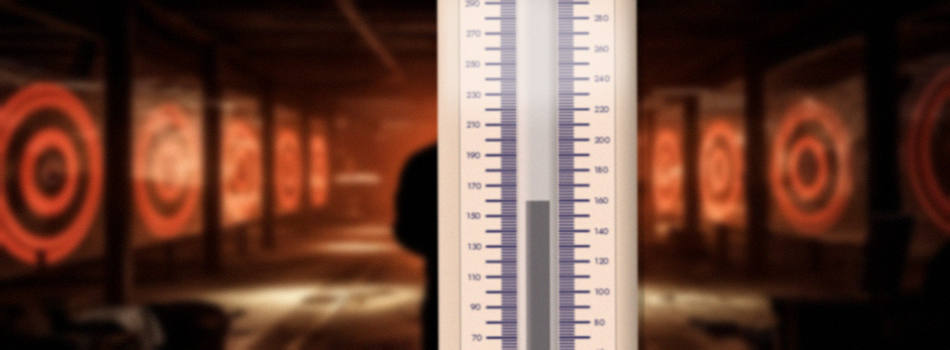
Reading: 160 mmHg
